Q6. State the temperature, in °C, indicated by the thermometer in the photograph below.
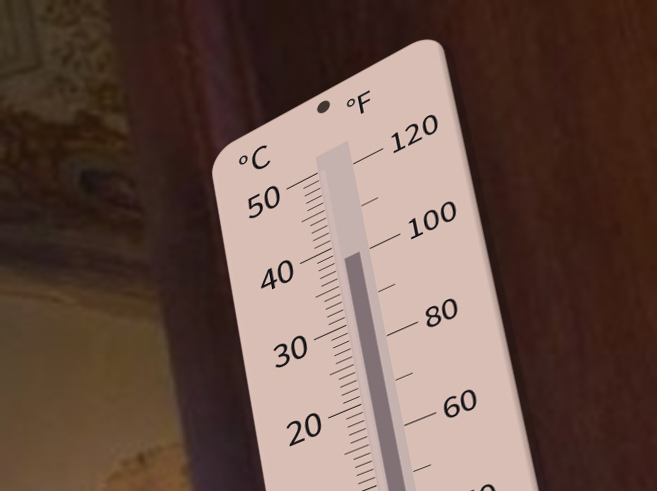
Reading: 38 °C
